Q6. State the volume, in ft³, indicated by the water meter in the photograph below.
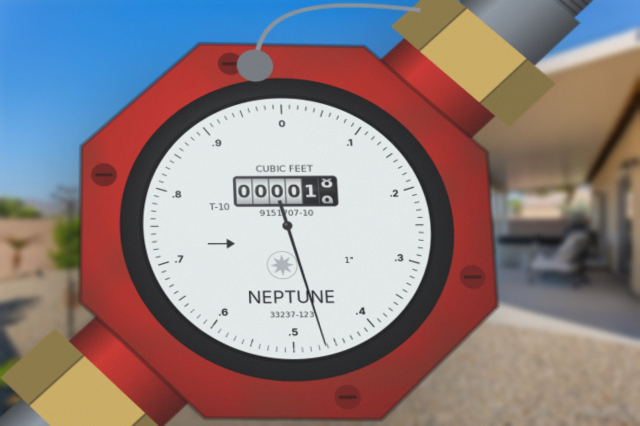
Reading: 18.46 ft³
